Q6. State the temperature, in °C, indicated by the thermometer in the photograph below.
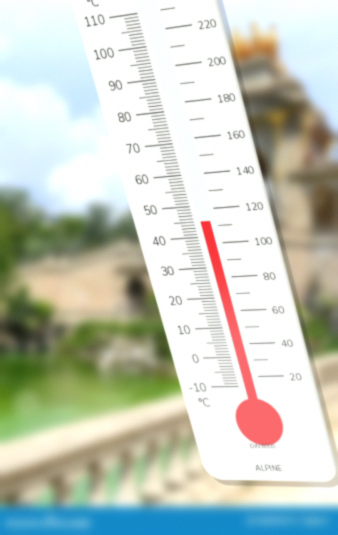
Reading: 45 °C
